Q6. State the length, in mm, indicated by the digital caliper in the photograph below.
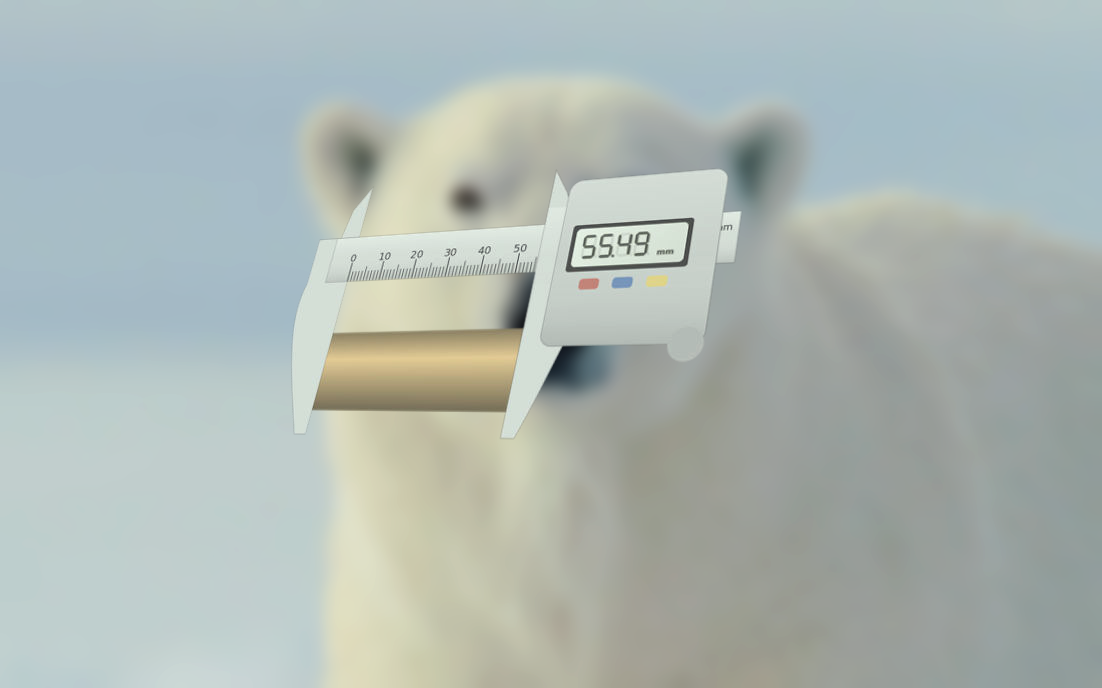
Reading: 55.49 mm
